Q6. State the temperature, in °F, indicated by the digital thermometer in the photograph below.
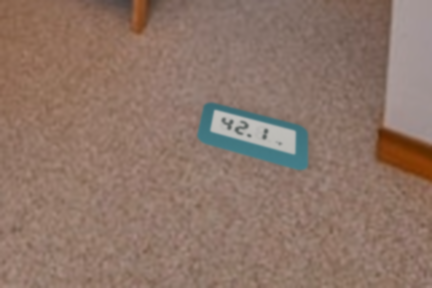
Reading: 42.1 °F
